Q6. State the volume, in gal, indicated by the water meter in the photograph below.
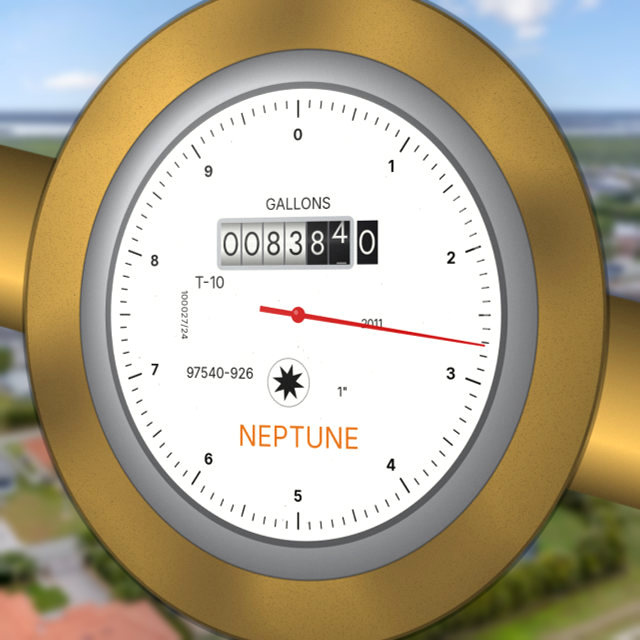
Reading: 83842.7 gal
